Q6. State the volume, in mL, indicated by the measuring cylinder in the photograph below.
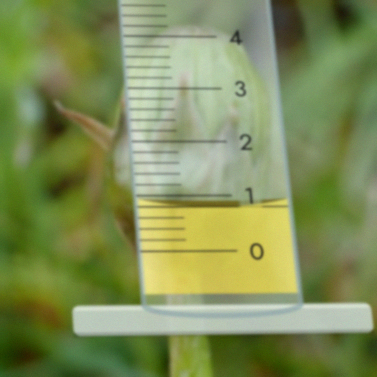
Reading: 0.8 mL
